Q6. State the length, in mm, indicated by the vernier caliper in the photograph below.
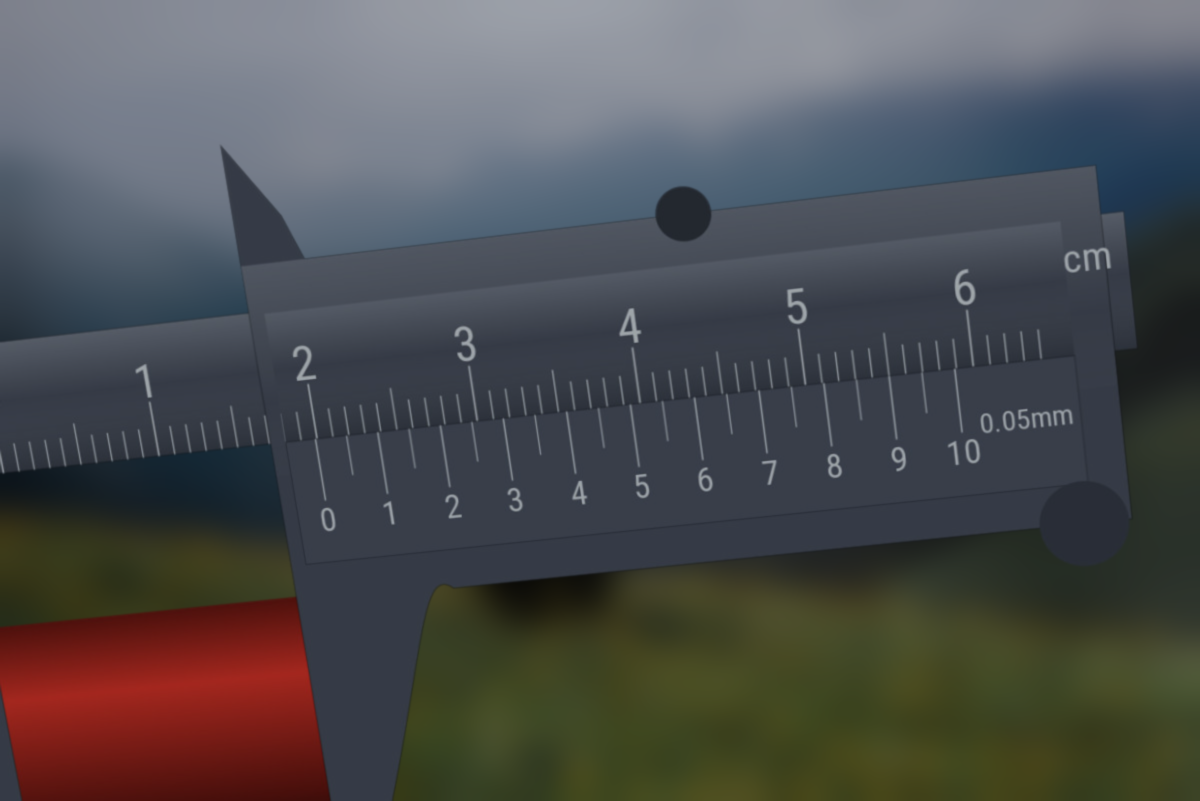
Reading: 19.9 mm
